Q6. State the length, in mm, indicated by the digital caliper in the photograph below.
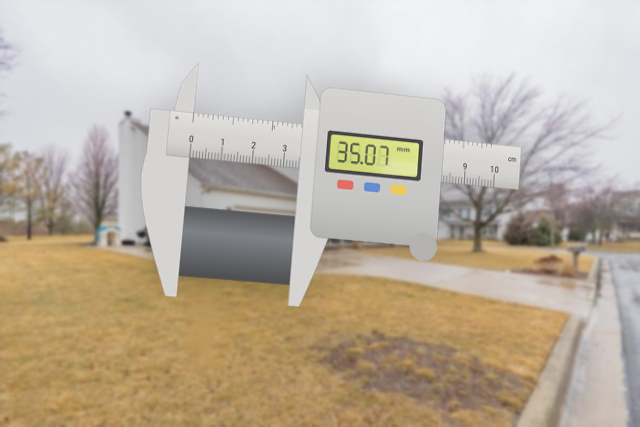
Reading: 35.07 mm
